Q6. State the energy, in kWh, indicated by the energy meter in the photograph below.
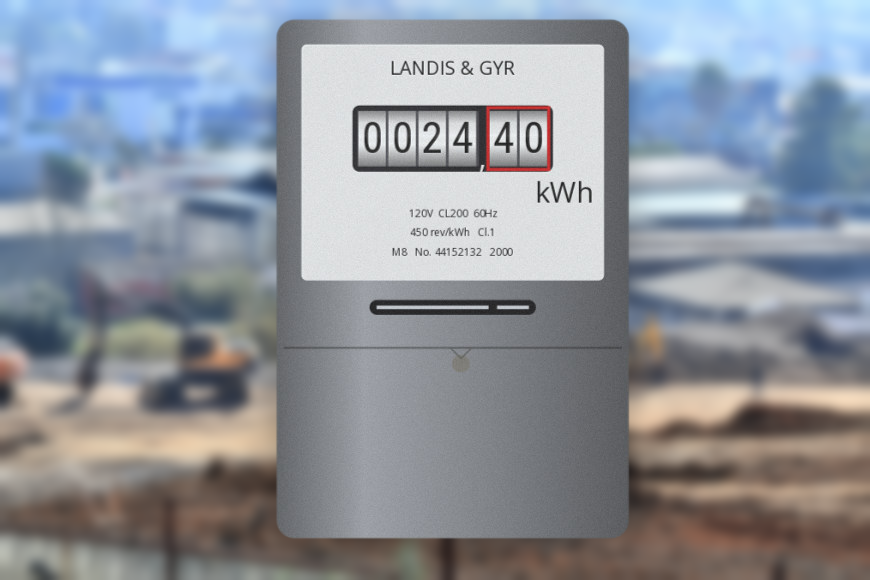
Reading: 24.40 kWh
